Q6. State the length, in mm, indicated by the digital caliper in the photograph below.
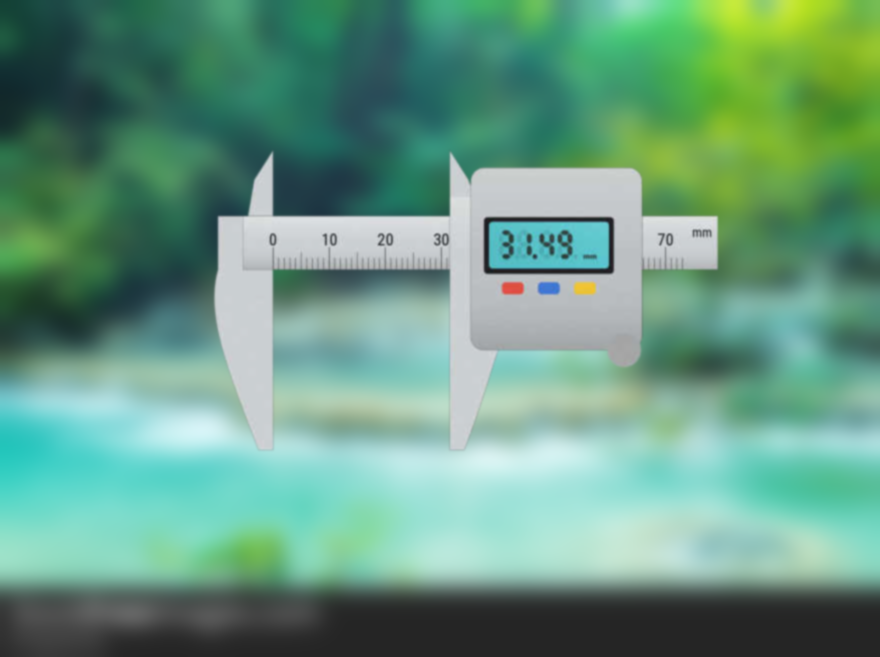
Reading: 31.49 mm
